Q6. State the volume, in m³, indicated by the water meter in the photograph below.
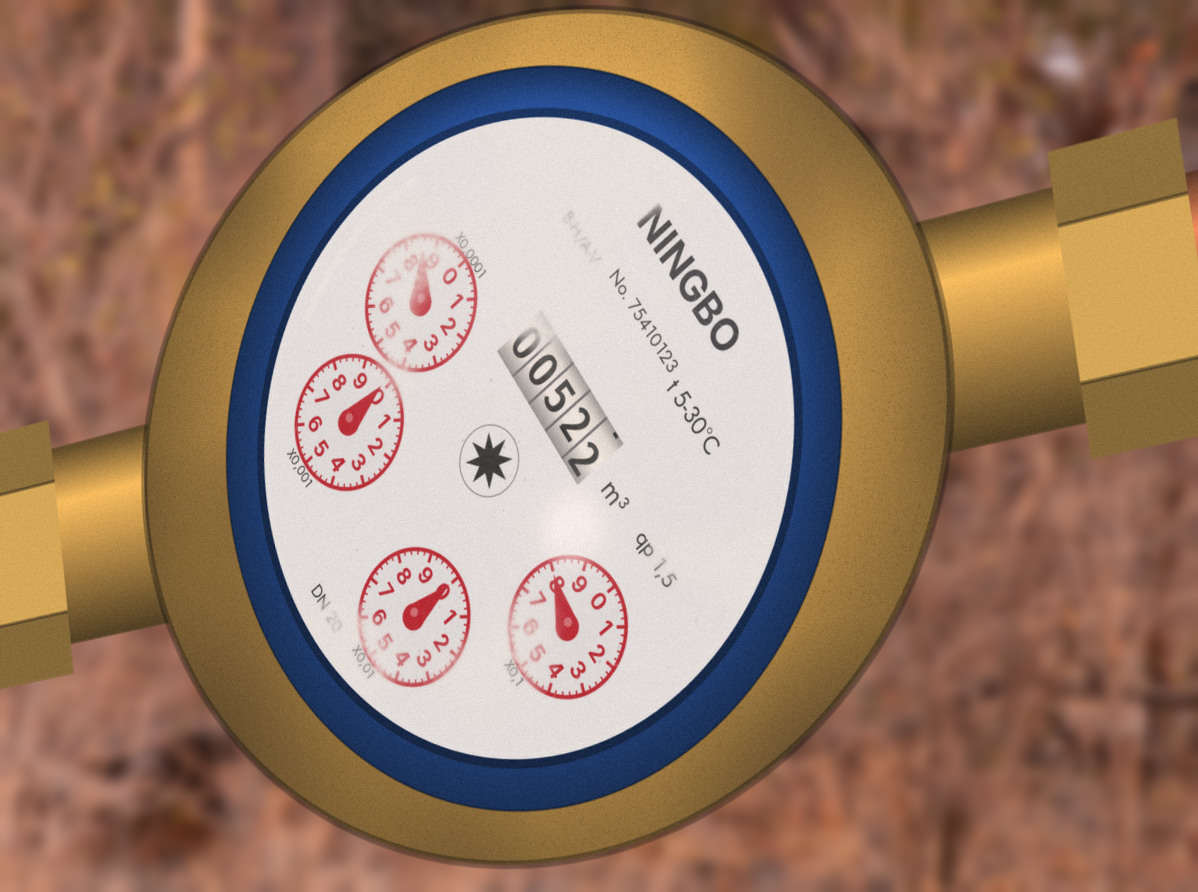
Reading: 521.7998 m³
